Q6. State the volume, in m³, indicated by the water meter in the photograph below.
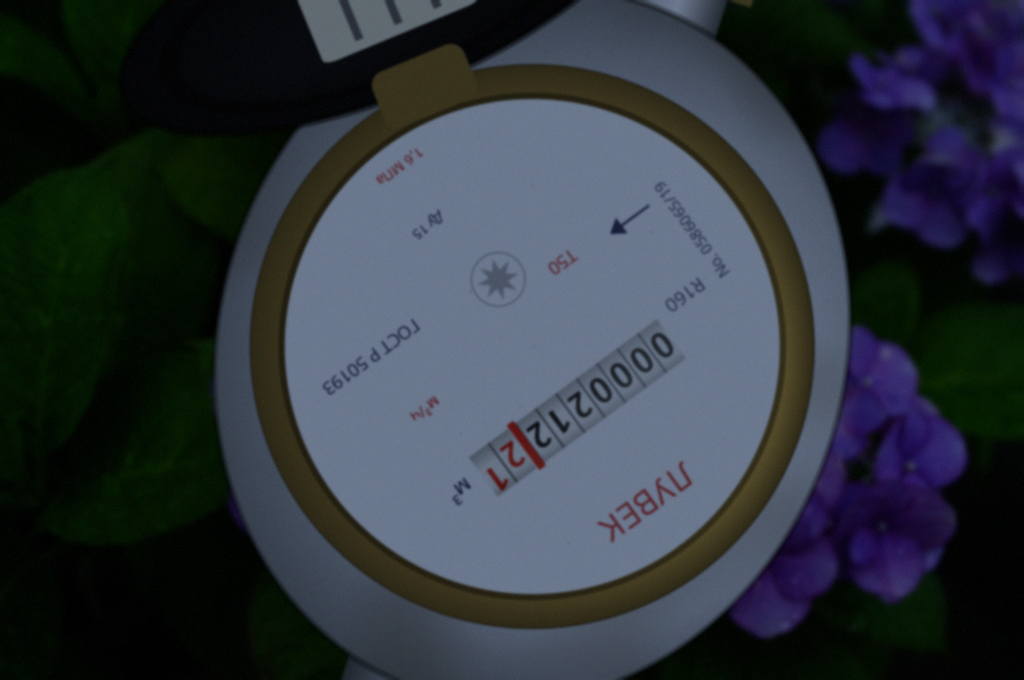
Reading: 212.21 m³
